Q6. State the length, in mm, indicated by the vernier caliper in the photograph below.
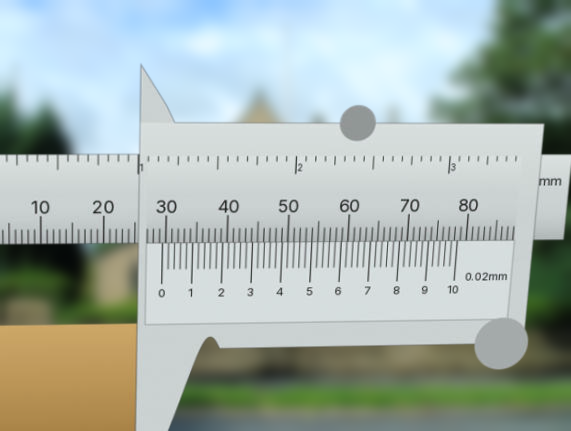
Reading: 29.5 mm
